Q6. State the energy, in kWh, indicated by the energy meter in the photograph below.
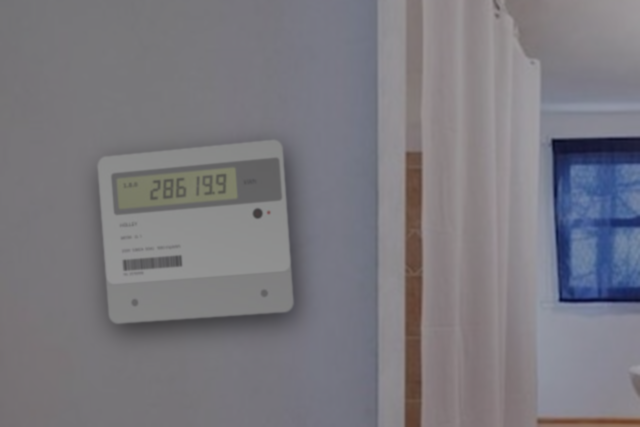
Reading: 28619.9 kWh
